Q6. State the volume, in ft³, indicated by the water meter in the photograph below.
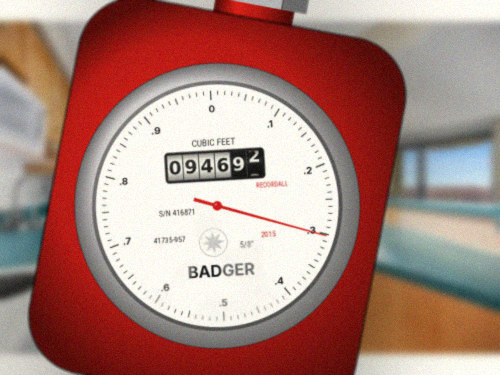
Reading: 94692.30 ft³
